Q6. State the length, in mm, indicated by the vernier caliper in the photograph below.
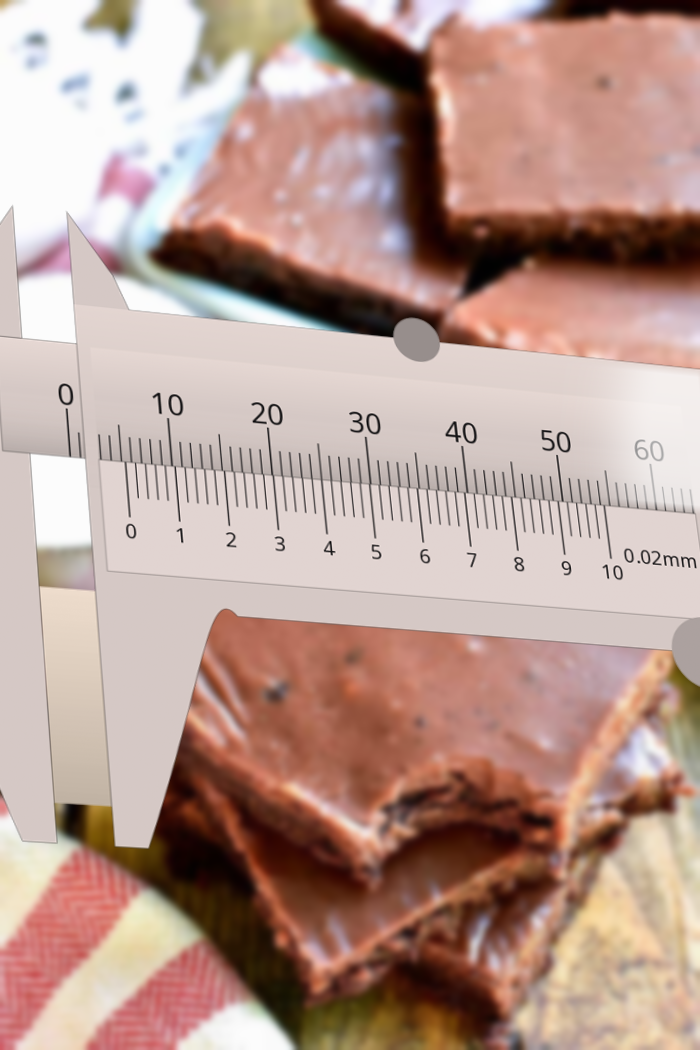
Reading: 5.4 mm
